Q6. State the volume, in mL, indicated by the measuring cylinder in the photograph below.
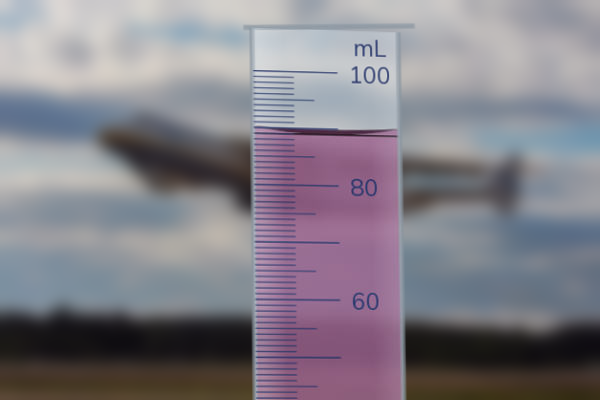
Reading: 89 mL
